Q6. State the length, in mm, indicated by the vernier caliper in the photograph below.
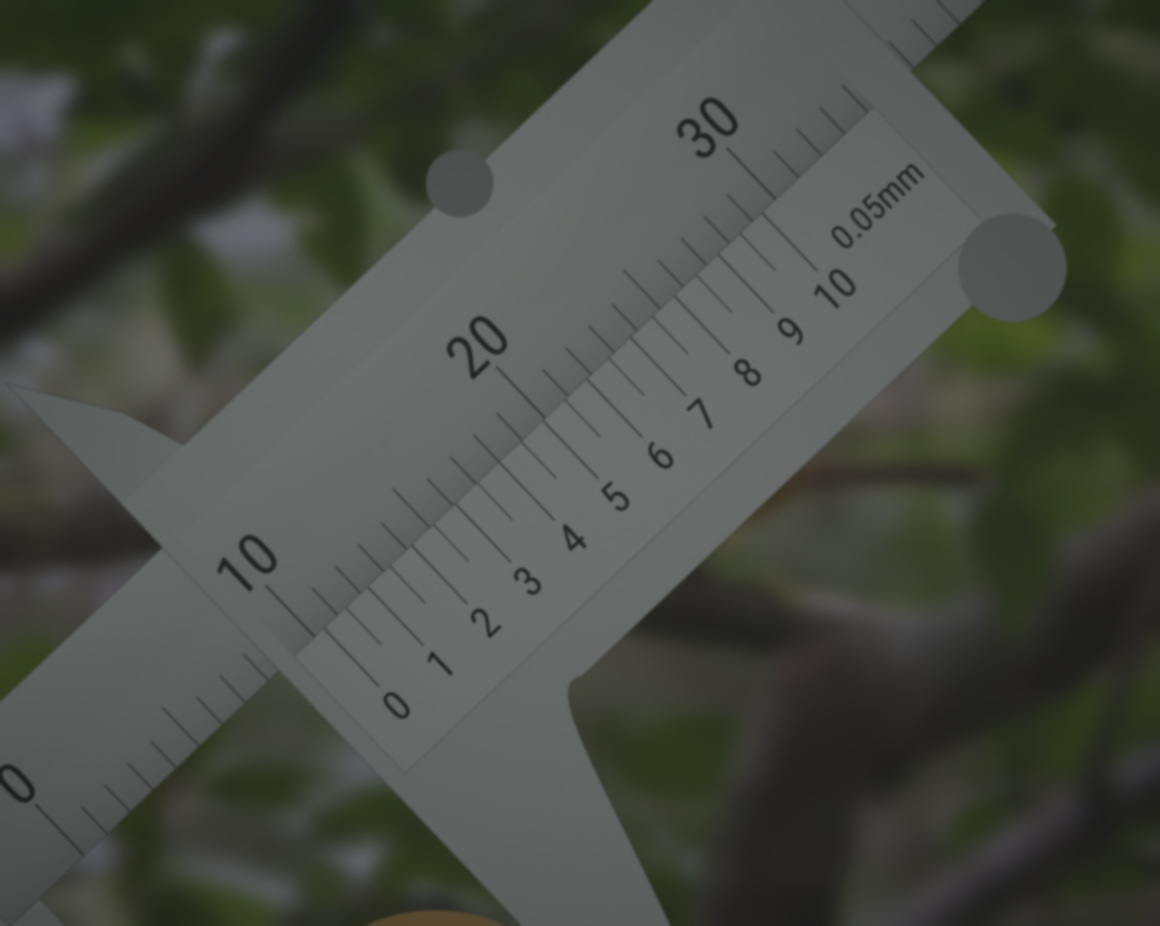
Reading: 10.40 mm
